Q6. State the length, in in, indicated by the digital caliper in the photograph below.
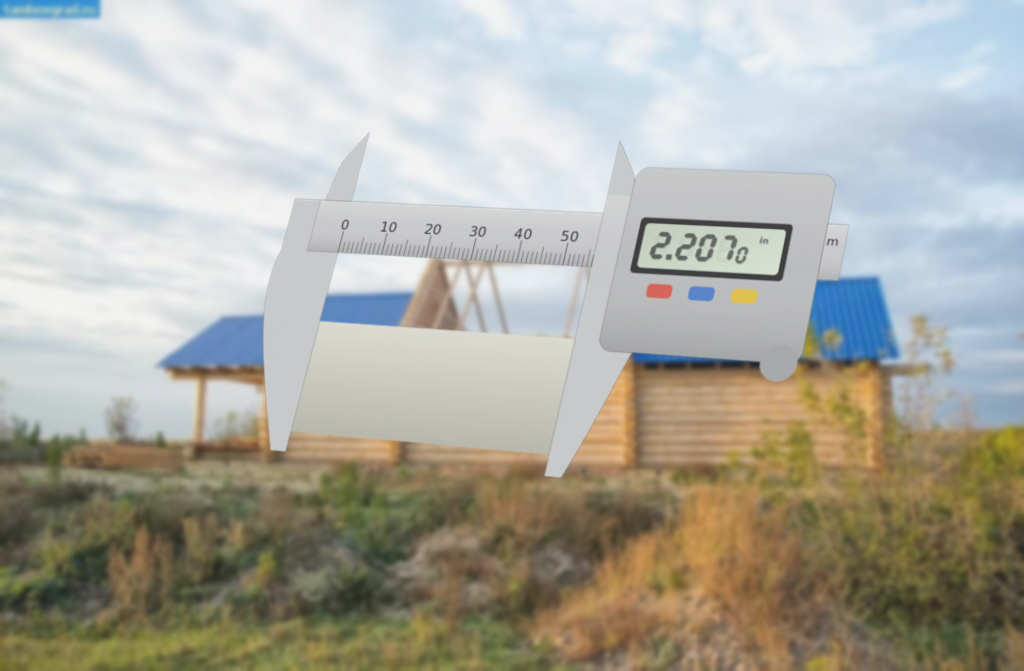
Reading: 2.2070 in
